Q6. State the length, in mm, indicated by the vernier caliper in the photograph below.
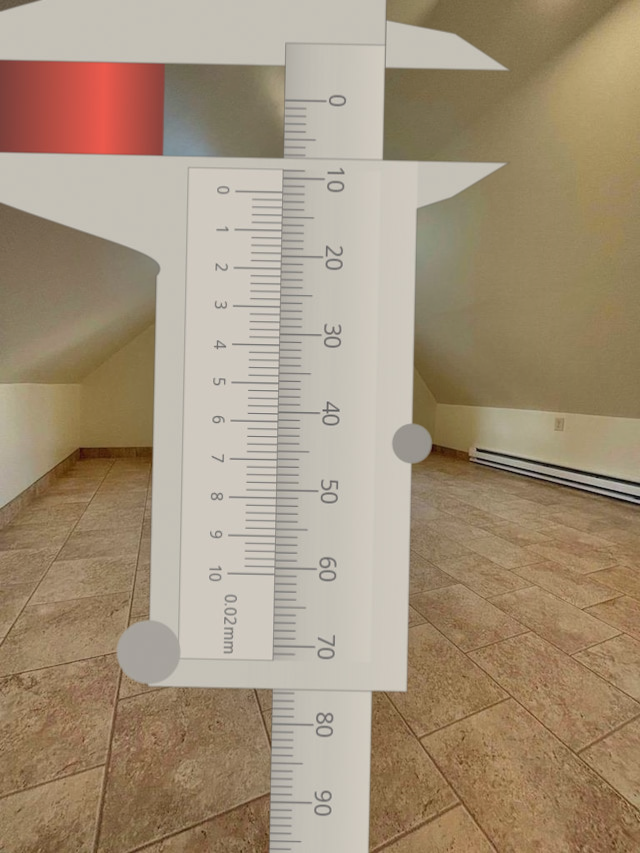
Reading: 11.8 mm
